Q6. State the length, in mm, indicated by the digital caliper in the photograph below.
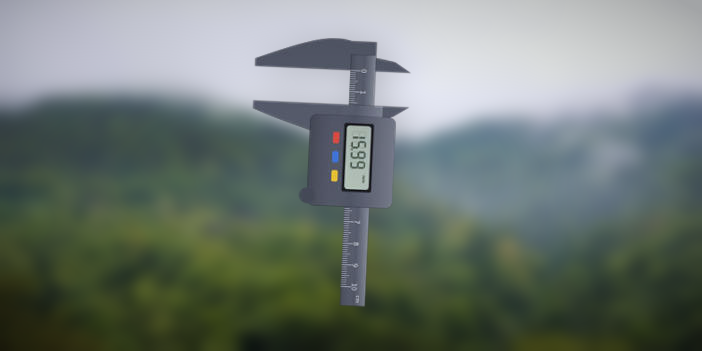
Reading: 15.99 mm
